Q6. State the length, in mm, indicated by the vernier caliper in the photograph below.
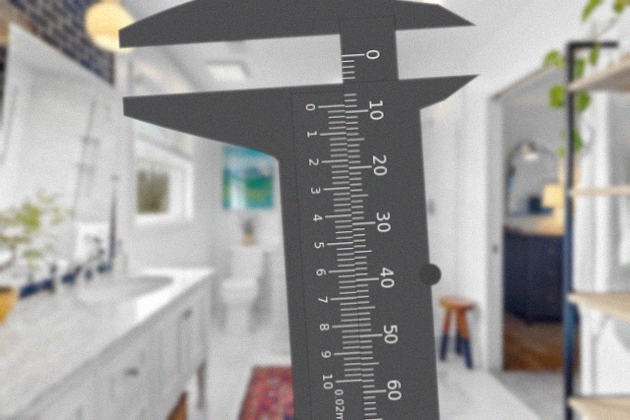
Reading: 8.8 mm
